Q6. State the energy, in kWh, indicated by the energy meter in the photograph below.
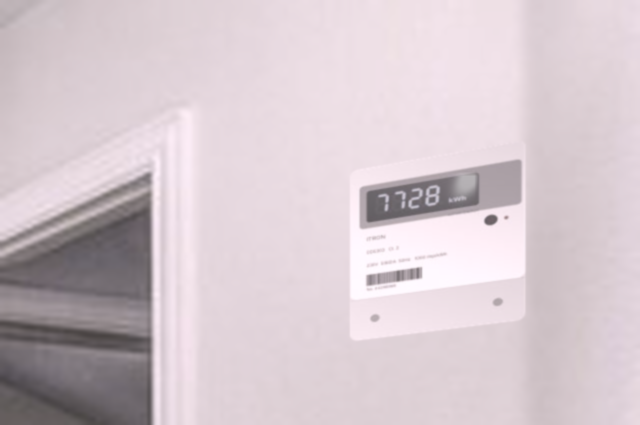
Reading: 7728 kWh
